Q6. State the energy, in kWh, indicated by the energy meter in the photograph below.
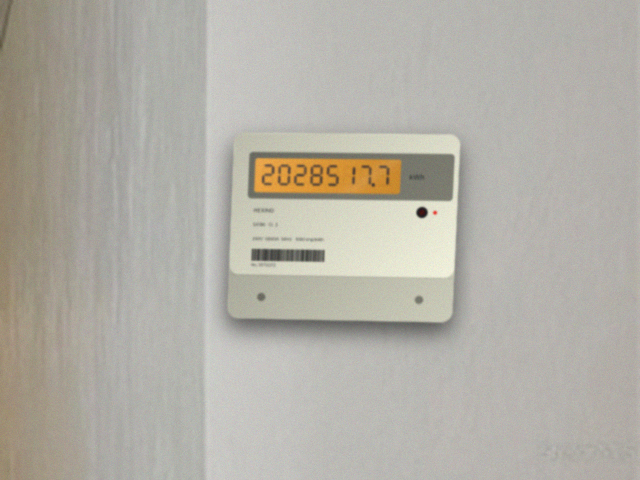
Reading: 2028517.7 kWh
